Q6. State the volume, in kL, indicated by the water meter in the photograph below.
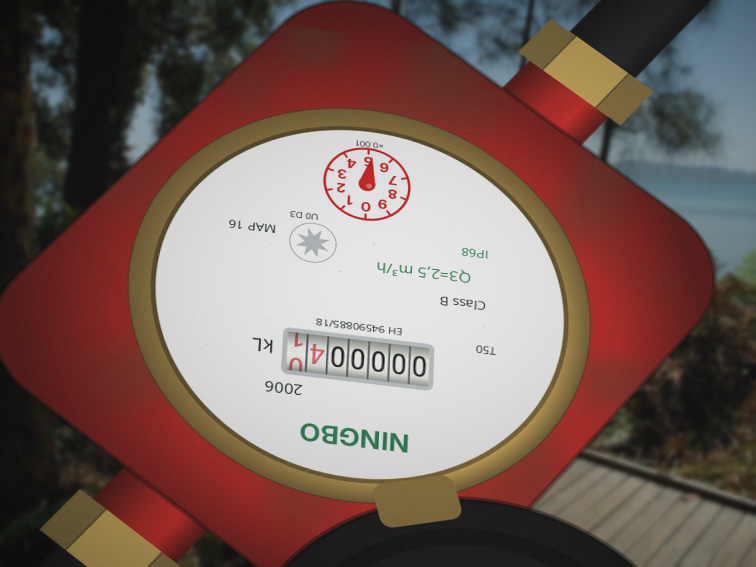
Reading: 0.405 kL
